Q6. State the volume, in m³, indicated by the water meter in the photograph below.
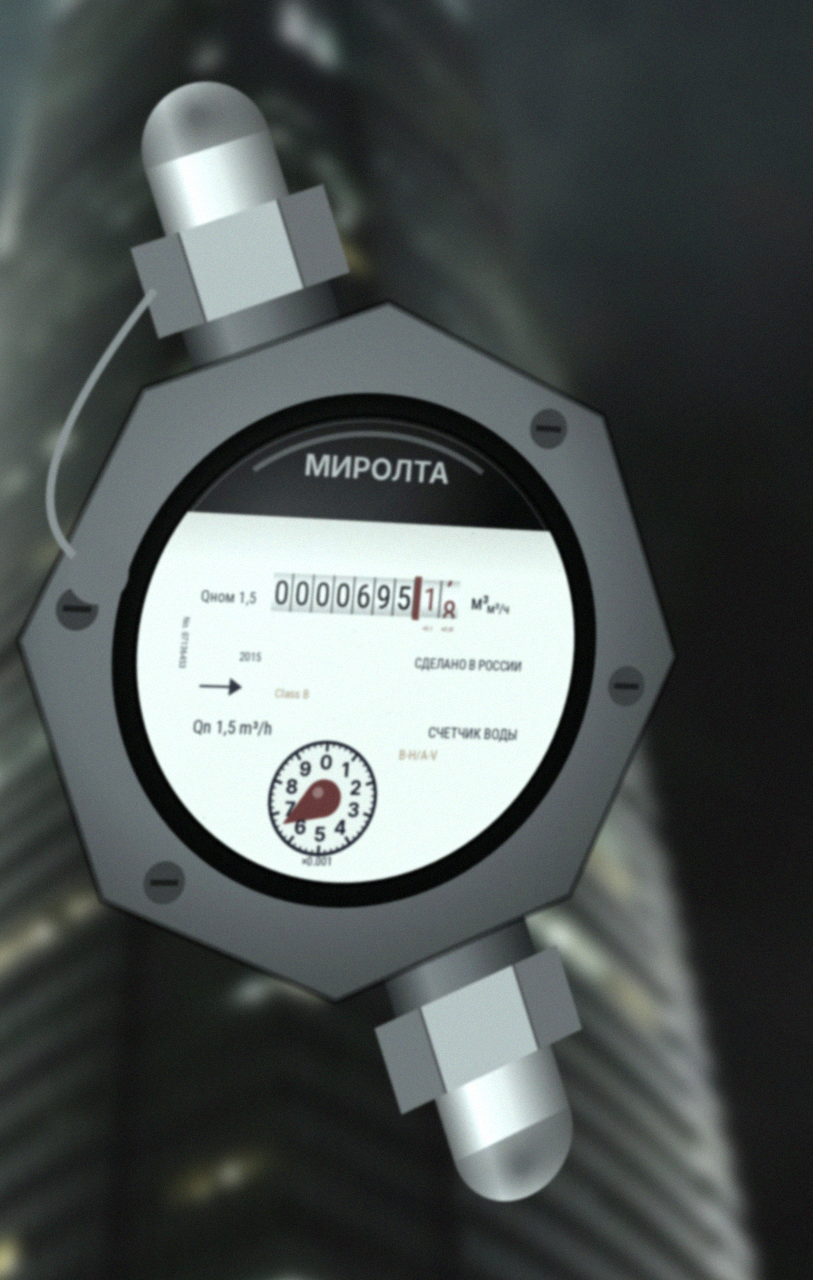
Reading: 695.176 m³
